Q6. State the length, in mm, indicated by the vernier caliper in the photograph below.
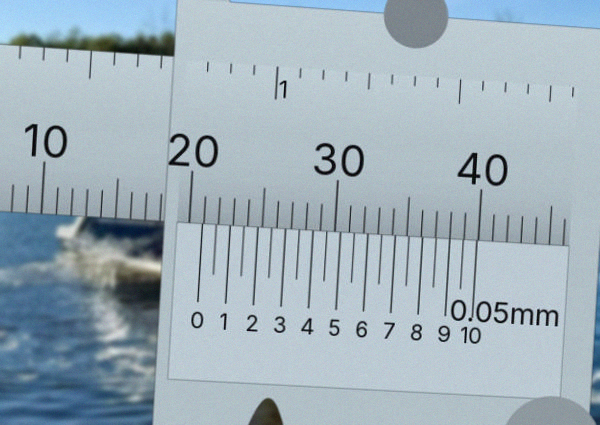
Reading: 20.9 mm
